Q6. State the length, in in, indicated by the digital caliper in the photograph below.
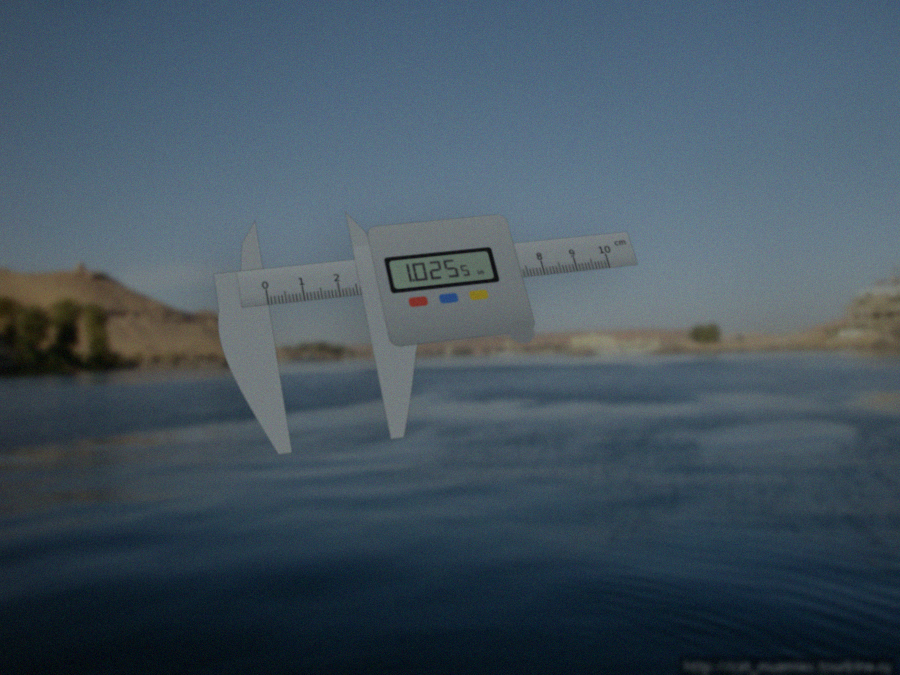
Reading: 1.0255 in
